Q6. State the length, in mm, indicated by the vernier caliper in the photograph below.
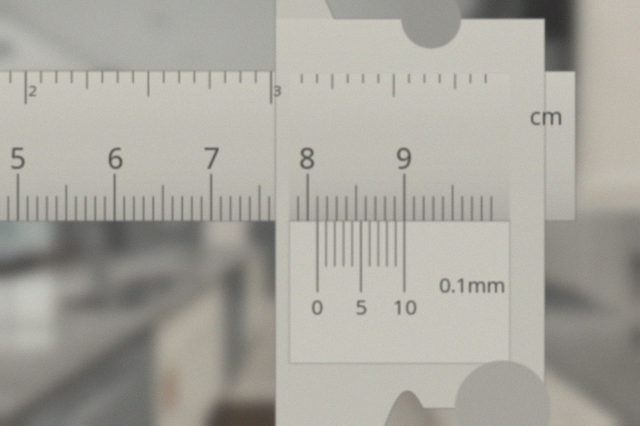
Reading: 81.0 mm
